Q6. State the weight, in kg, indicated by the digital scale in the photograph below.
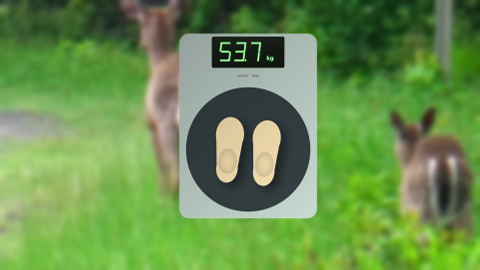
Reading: 53.7 kg
